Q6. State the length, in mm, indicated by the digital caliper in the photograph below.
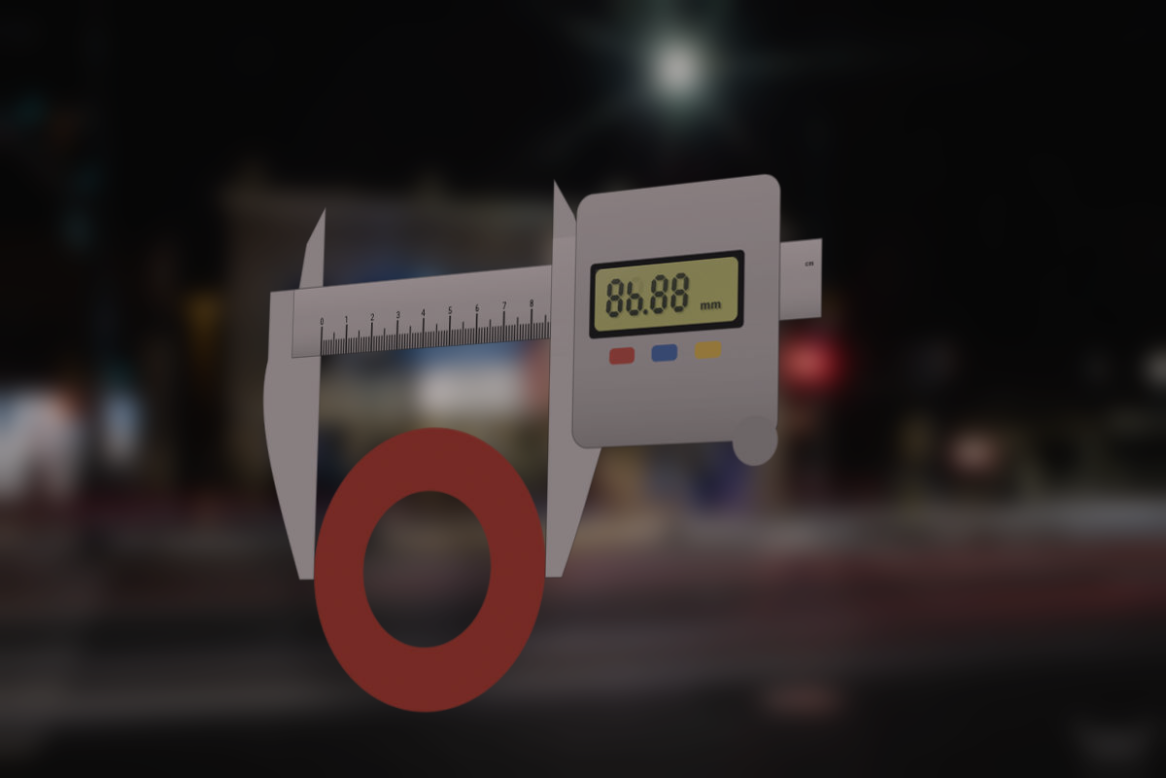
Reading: 86.88 mm
